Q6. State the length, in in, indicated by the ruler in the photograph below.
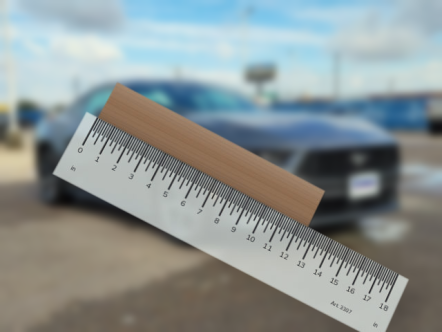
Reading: 12.5 in
